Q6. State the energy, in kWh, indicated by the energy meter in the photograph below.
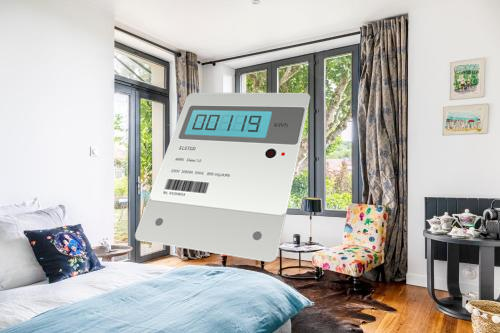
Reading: 119 kWh
